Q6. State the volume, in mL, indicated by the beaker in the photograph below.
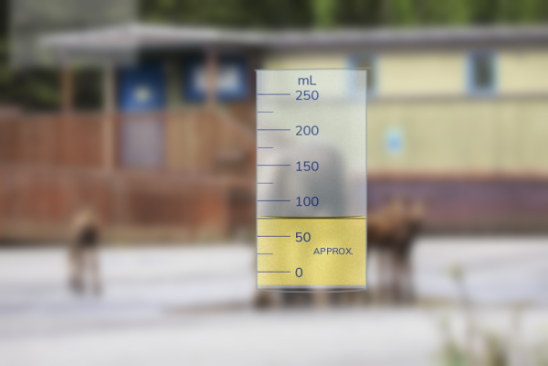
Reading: 75 mL
